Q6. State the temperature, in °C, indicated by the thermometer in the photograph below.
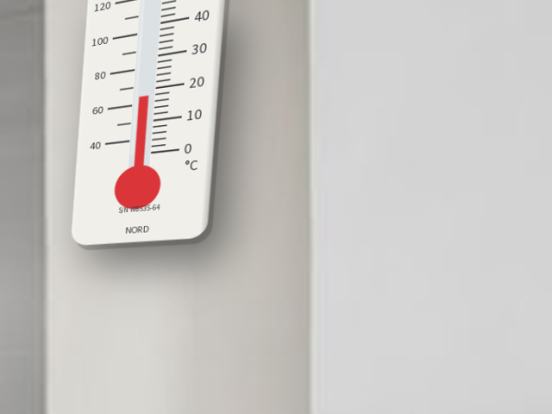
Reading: 18 °C
